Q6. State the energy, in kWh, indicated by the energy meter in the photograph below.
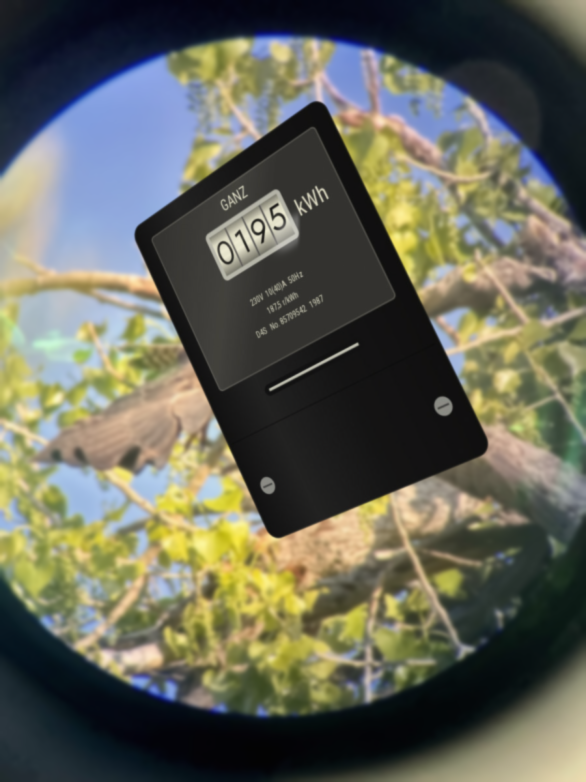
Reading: 195 kWh
